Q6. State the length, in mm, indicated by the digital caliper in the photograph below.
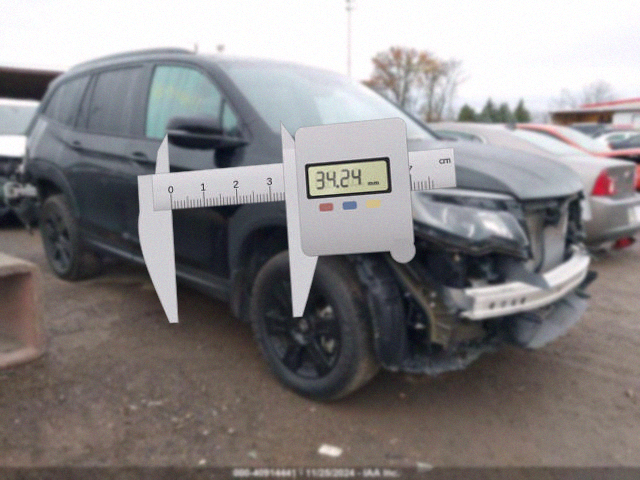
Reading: 34.24 mm
